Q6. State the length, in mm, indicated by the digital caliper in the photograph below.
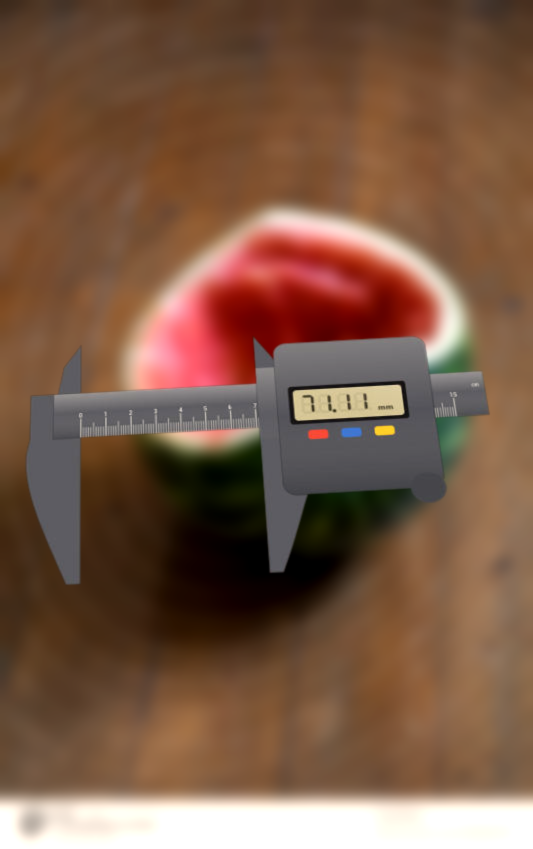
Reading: 71.11 mm
